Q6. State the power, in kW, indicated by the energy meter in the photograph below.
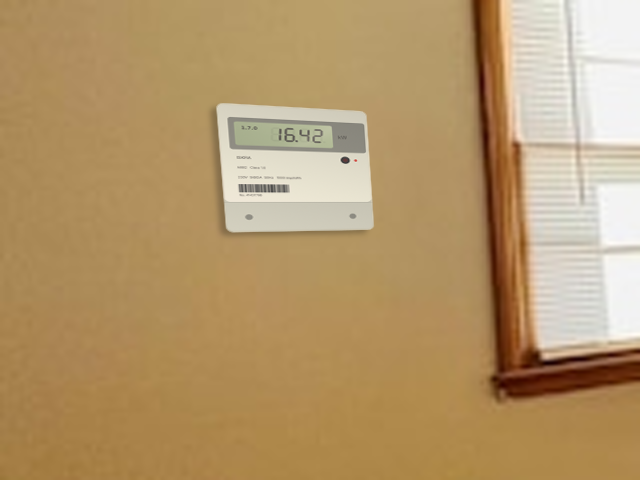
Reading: 16.42 kW
